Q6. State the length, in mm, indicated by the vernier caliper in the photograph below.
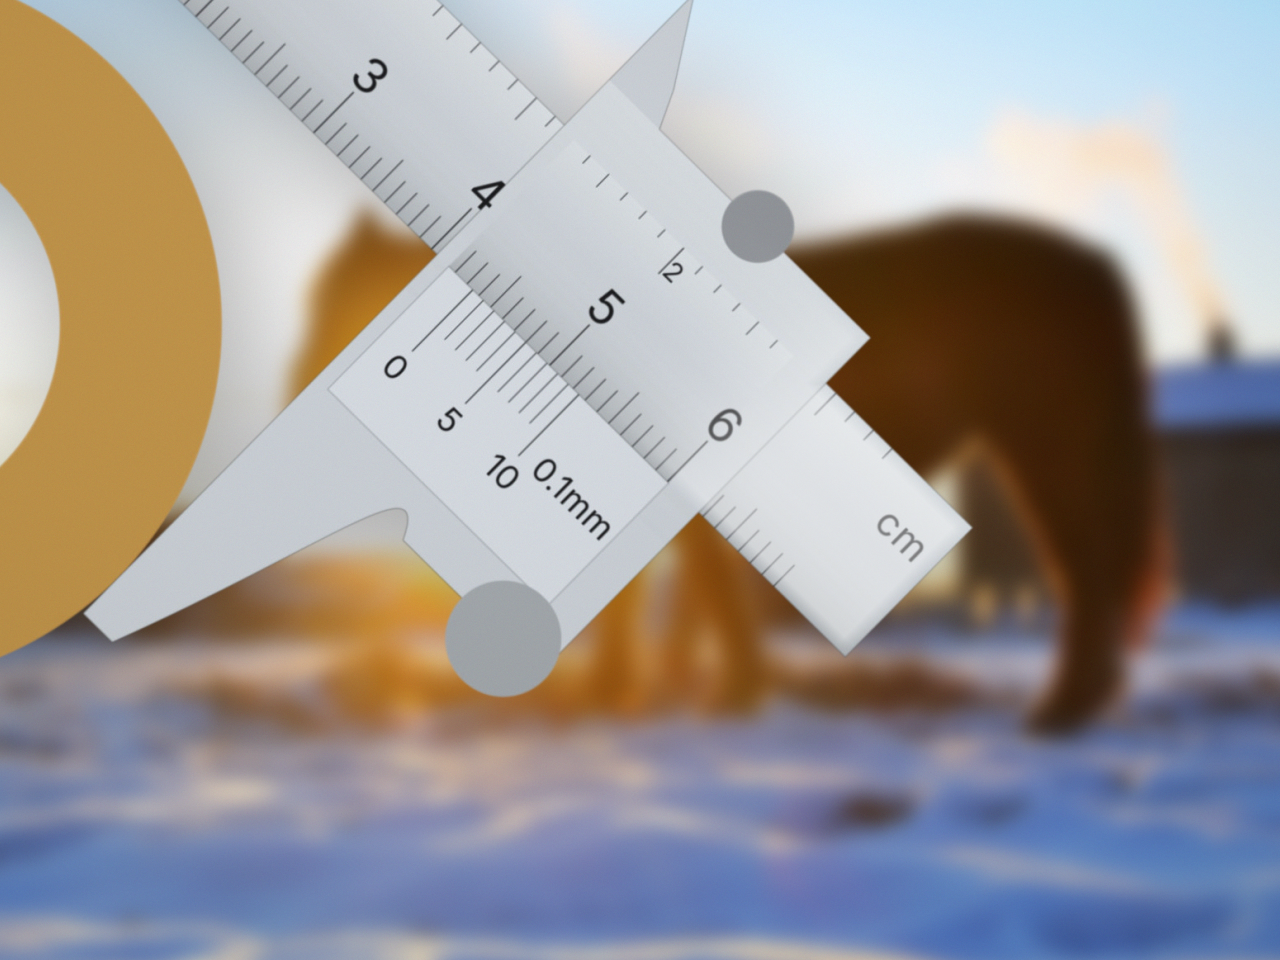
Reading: 43.5 mm
